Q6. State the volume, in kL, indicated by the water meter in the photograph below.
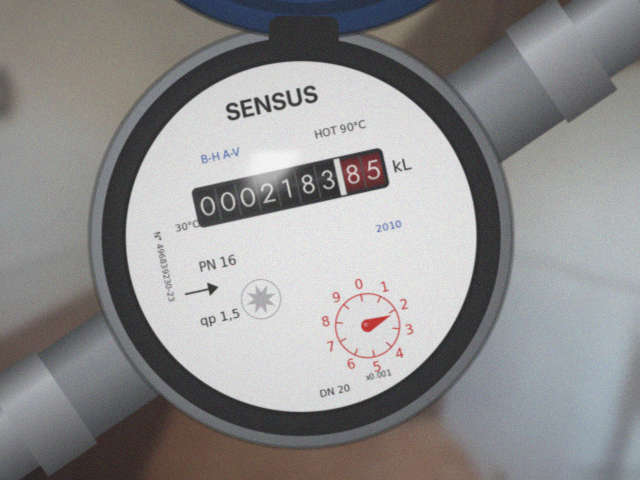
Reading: 2183.852 kL
